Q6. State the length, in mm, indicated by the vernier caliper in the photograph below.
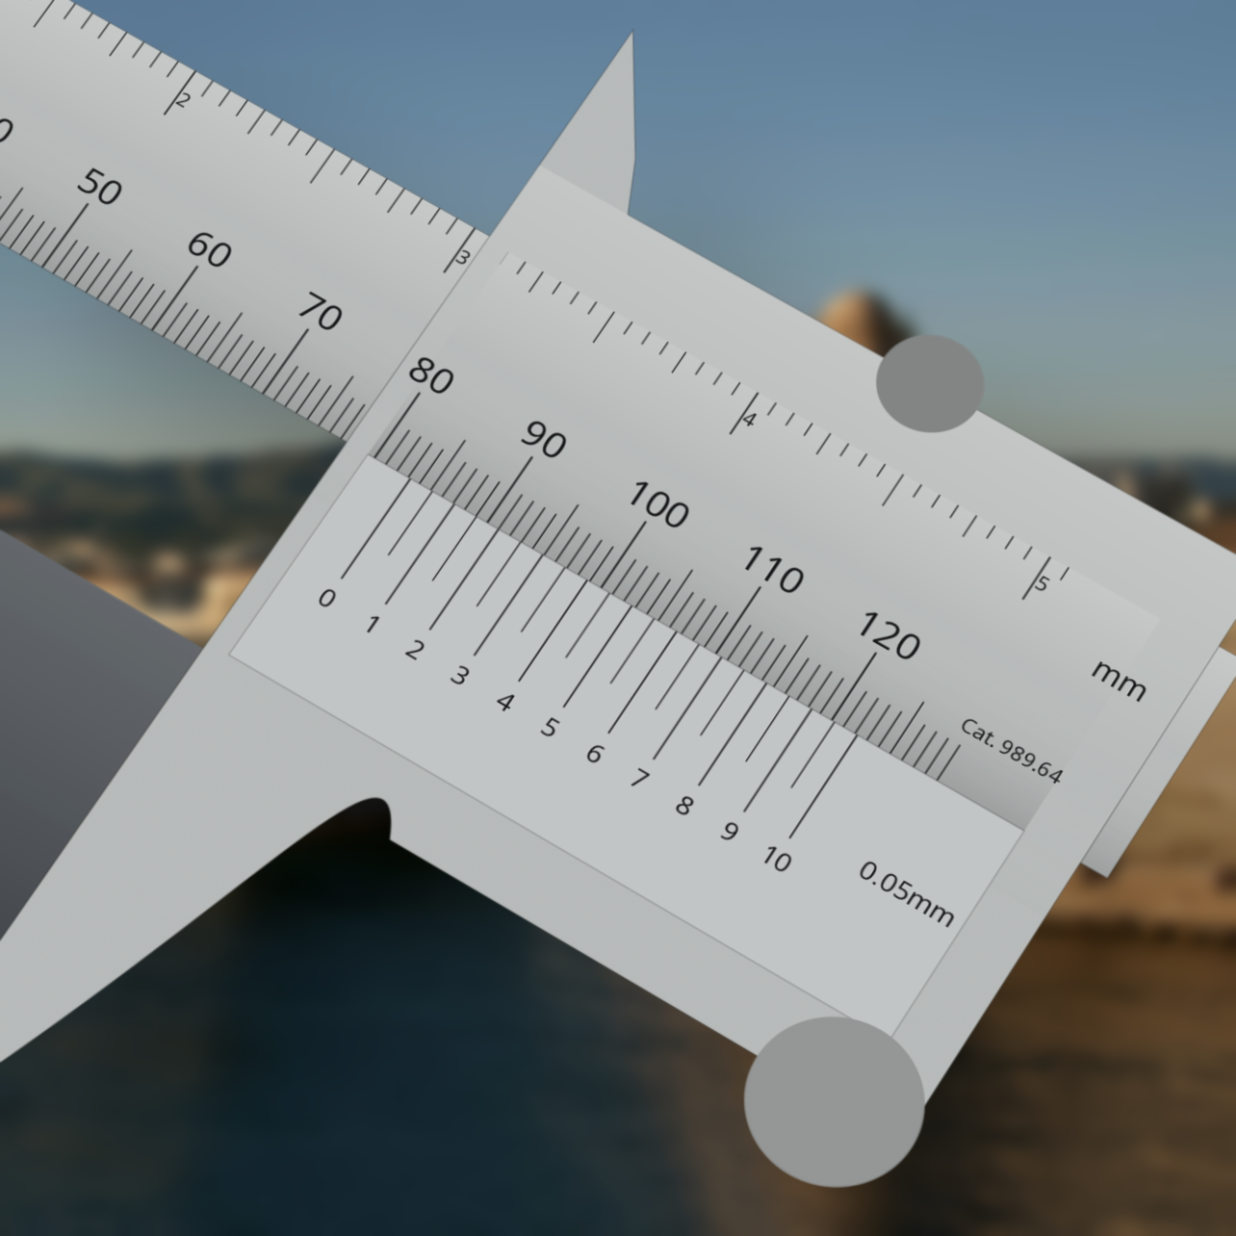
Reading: 83.2 mm
